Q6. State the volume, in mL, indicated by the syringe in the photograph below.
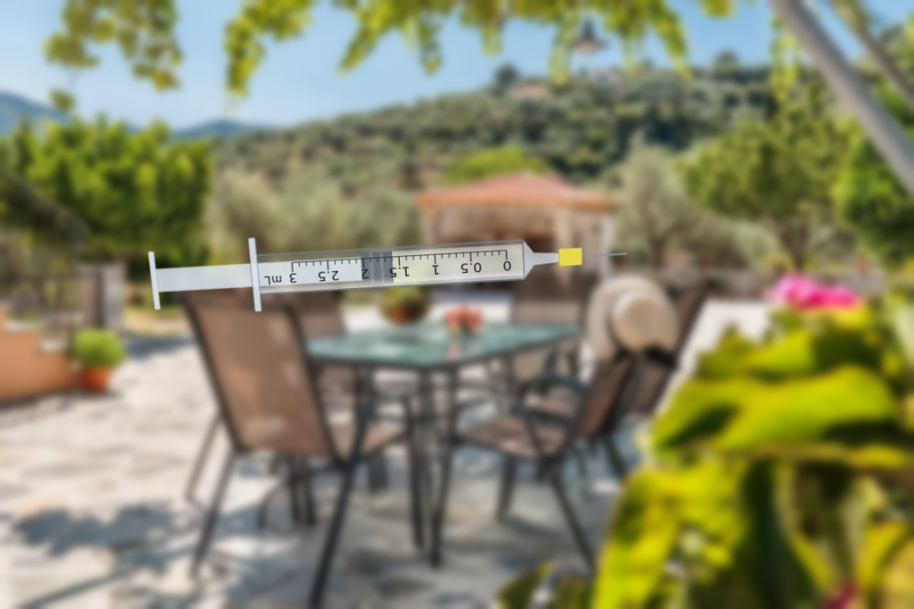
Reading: 1.6 mL
